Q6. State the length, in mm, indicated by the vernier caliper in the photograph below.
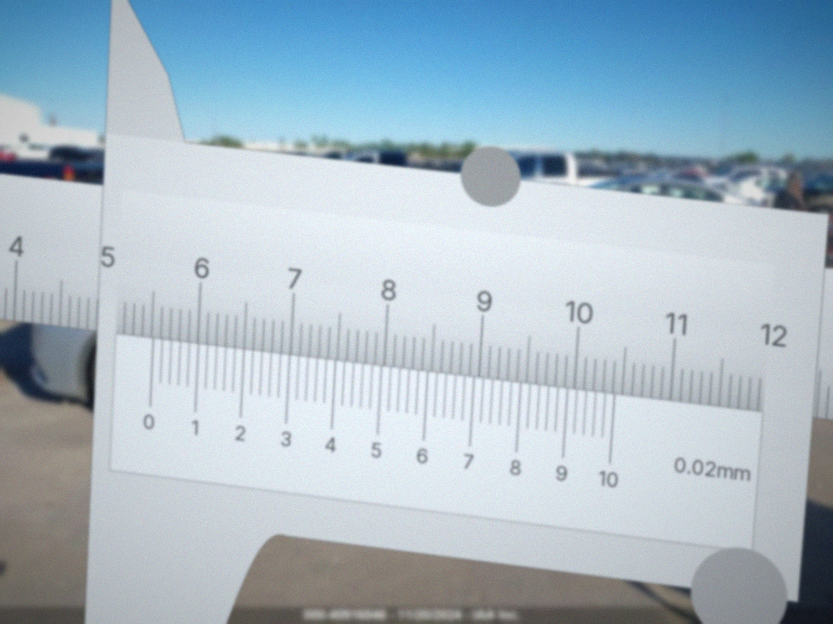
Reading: 55.2 mm
